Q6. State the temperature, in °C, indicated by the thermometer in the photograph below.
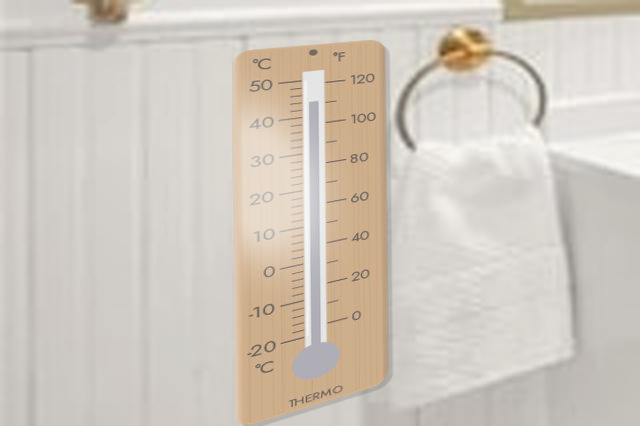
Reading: 44 °C
